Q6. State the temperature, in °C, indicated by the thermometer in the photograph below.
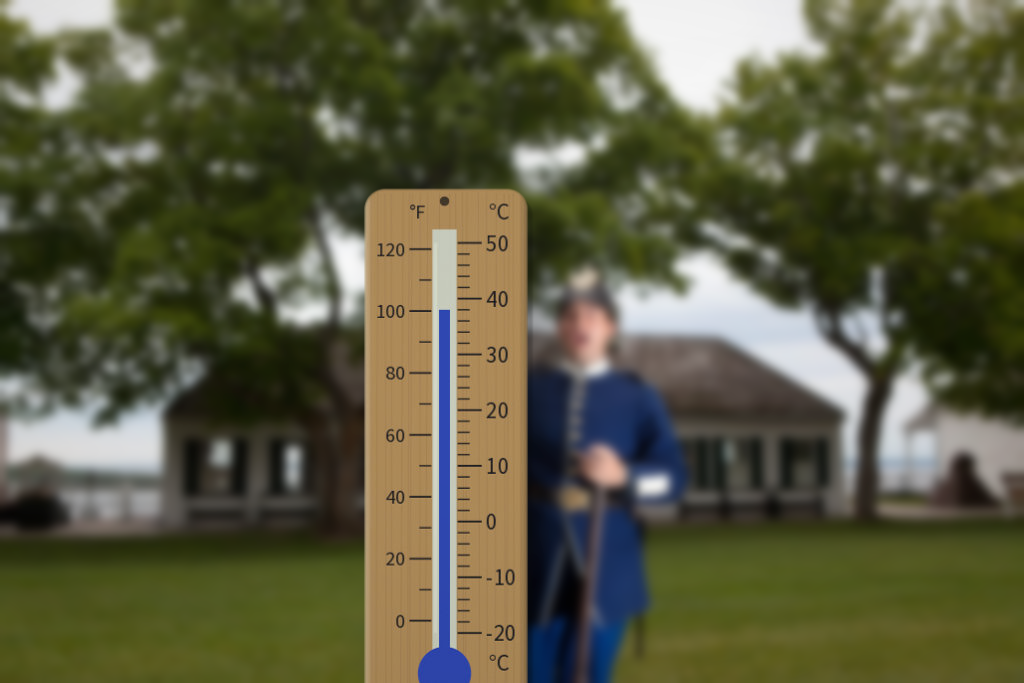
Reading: 38 °C
